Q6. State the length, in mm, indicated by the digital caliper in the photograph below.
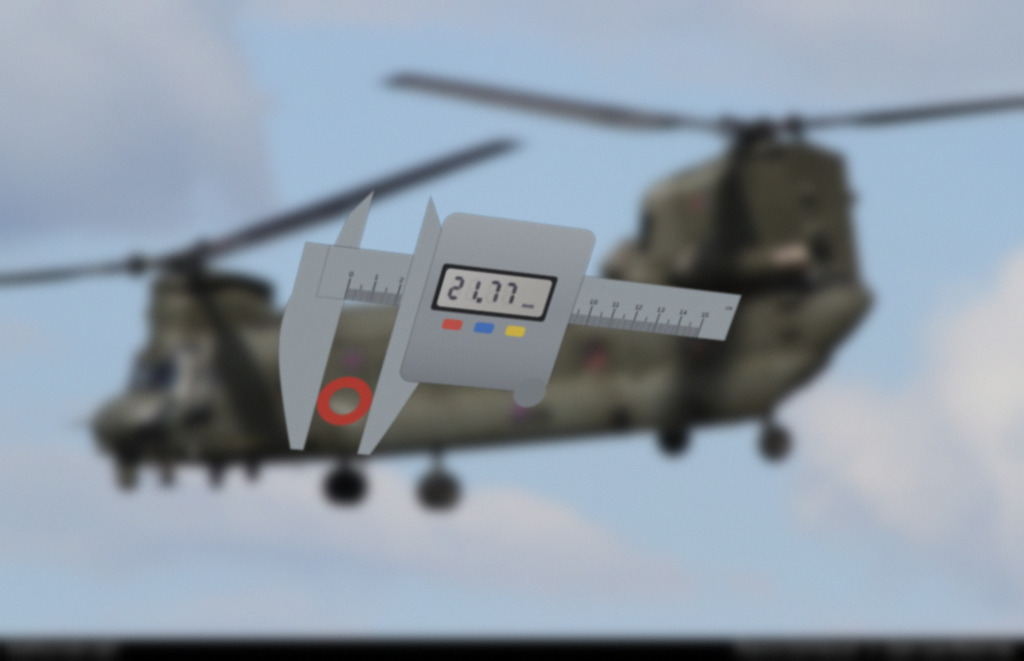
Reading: 21.77 mm
